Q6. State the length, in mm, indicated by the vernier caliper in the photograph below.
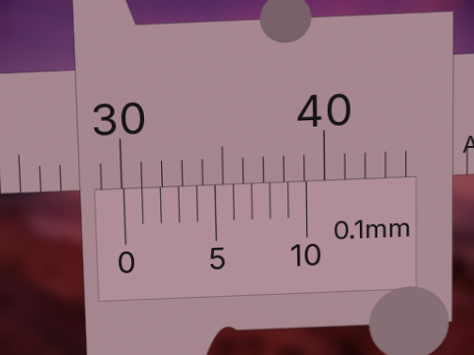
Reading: 30.1 mm
